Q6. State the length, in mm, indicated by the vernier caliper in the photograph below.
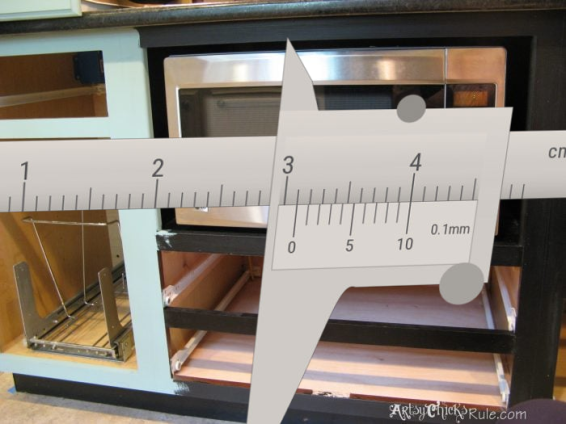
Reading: 31.0 mm
